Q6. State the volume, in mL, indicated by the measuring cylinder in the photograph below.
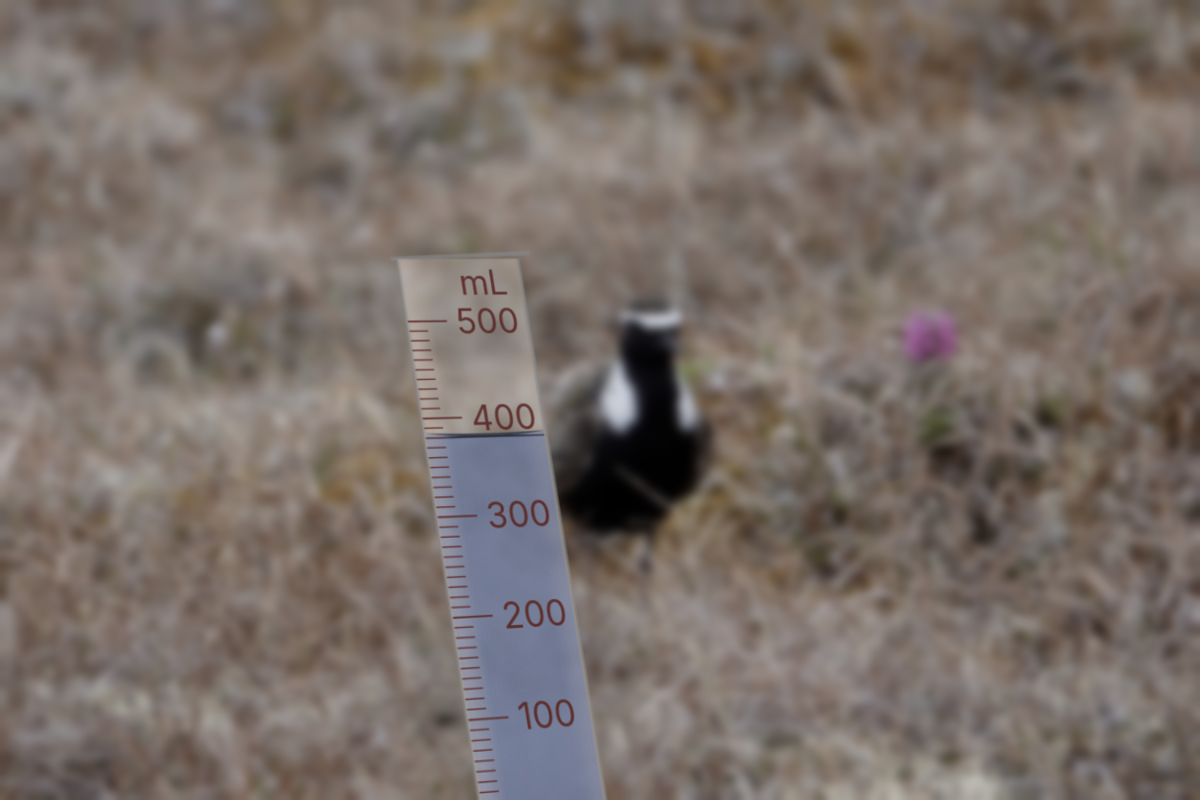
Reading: 380 mL
